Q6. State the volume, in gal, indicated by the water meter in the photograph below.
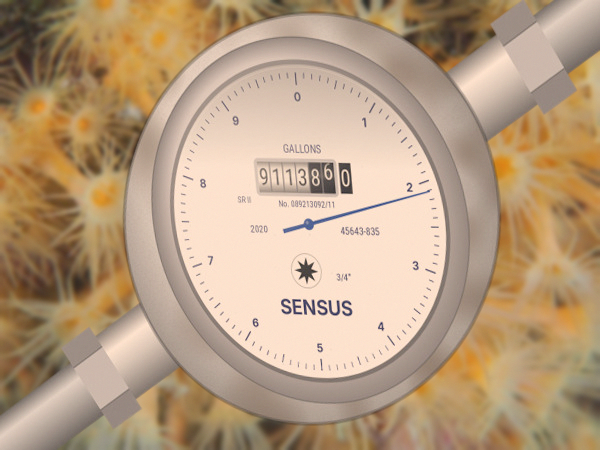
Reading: 9113862.1 gal
